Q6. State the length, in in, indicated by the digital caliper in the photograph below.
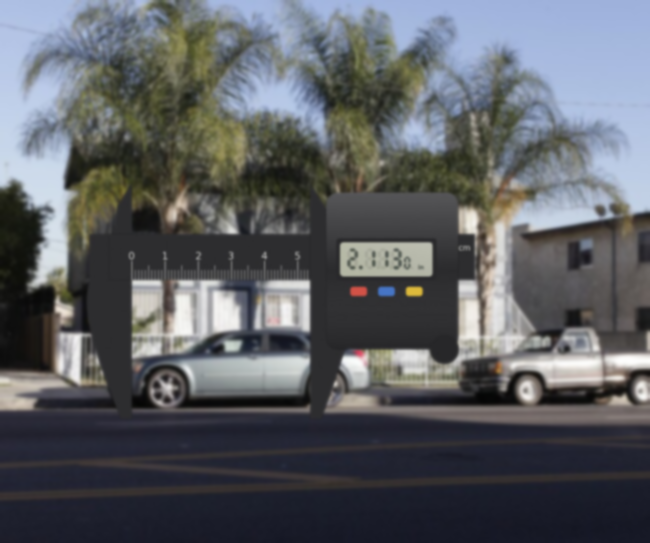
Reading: 2.1130 in
